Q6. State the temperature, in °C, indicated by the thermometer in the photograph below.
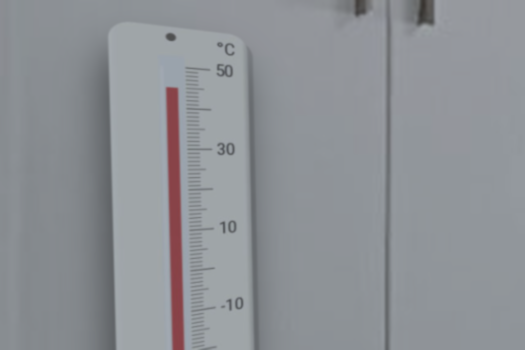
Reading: 45 °C
